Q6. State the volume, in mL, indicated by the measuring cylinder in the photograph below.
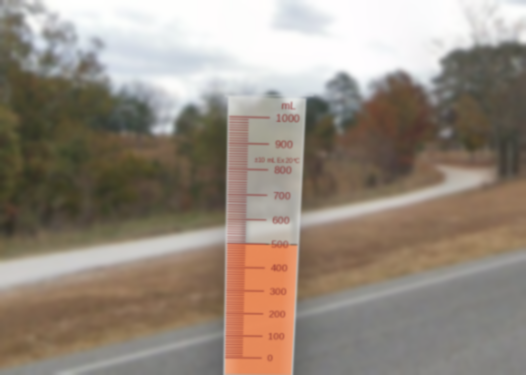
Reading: 500 mL
